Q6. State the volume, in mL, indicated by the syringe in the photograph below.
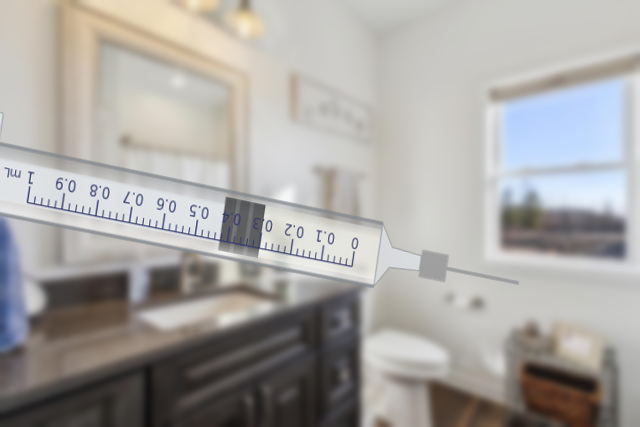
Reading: 0.3 mL
